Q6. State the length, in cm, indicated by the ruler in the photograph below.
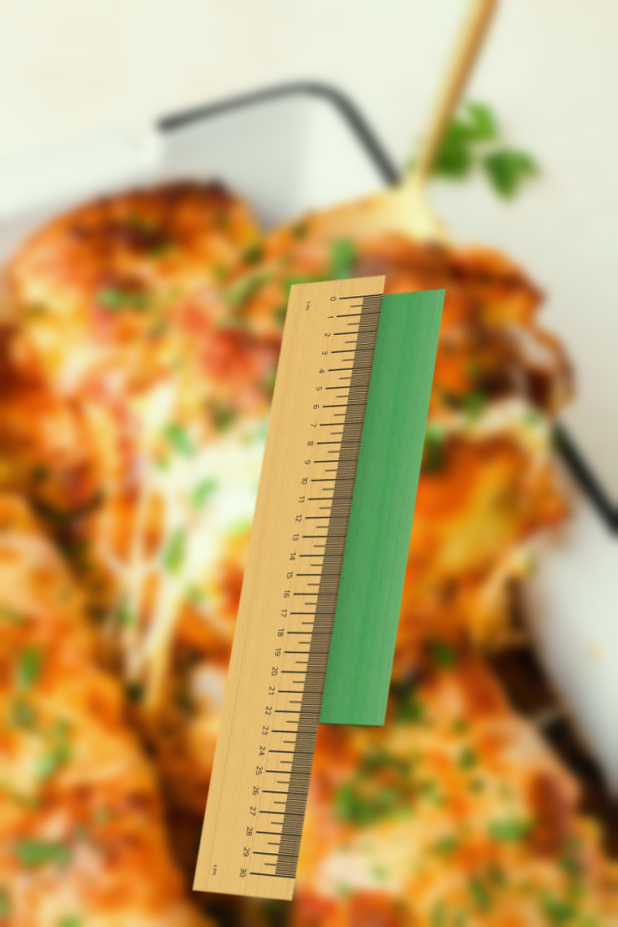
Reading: 22.5 cm
